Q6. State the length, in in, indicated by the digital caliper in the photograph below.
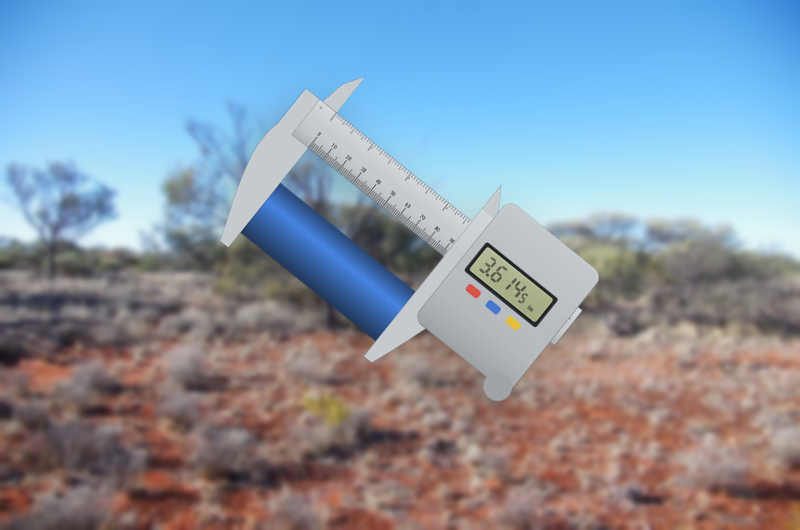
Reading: 3.6145 in
